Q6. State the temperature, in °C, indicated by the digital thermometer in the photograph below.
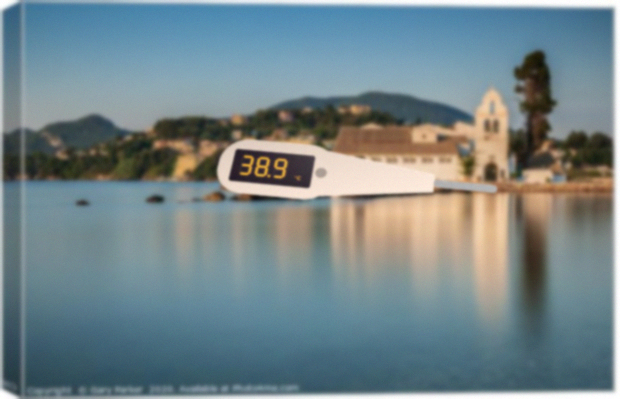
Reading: 38.9 °C
